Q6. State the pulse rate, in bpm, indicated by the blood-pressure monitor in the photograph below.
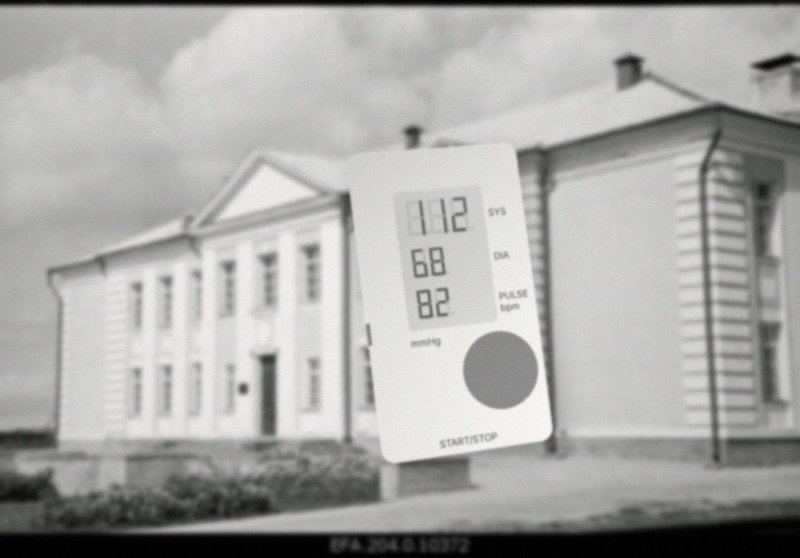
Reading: 82 bpm
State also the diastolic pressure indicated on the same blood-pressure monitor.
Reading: 68 mmHg
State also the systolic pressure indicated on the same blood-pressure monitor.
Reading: 112 mmHg
